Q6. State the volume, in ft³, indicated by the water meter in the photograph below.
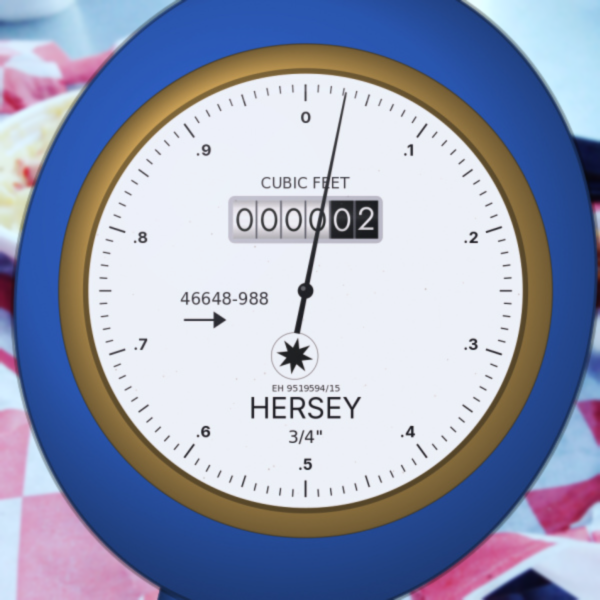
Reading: 2.03 ft³
